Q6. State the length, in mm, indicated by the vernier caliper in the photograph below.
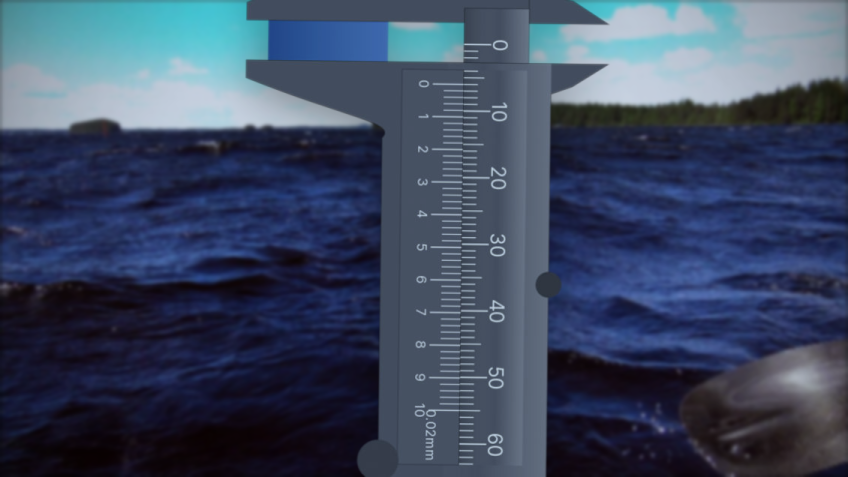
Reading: 6.0 mm
